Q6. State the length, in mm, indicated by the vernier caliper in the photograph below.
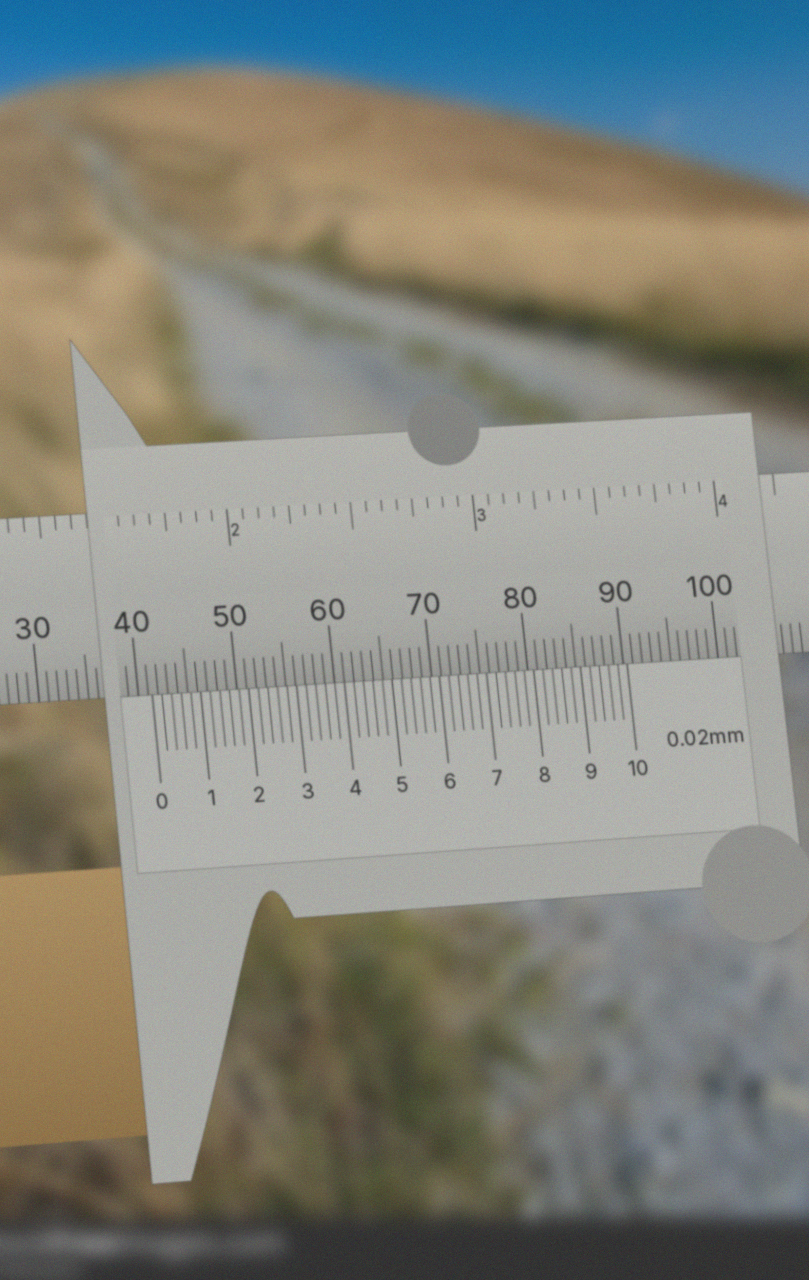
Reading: 41.4 mm
